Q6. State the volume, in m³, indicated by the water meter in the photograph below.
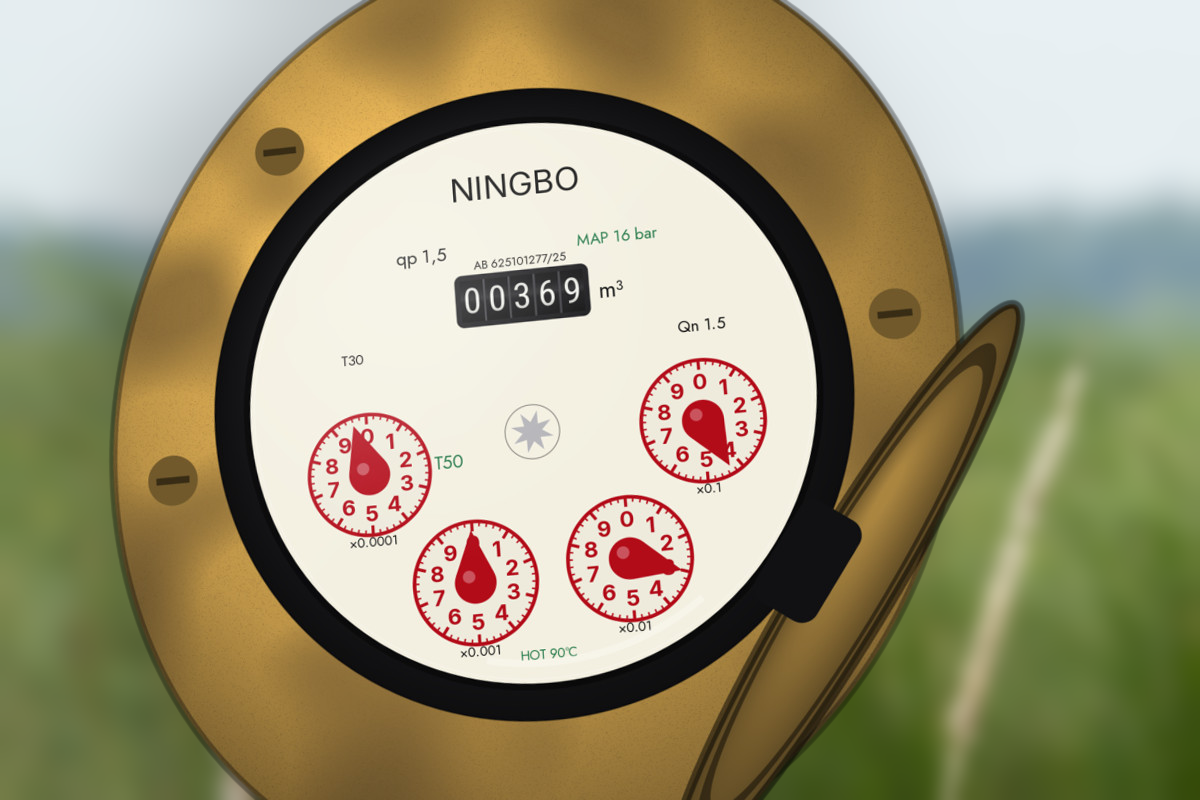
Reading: 369.4299 m³
